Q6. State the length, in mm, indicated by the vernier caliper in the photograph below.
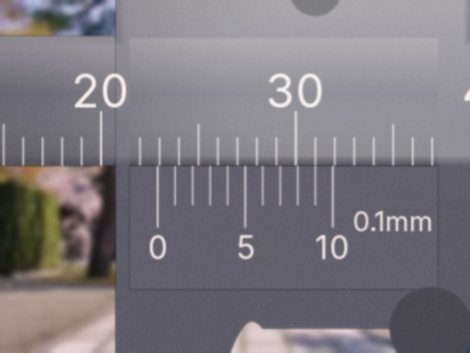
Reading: 22.9 mm
